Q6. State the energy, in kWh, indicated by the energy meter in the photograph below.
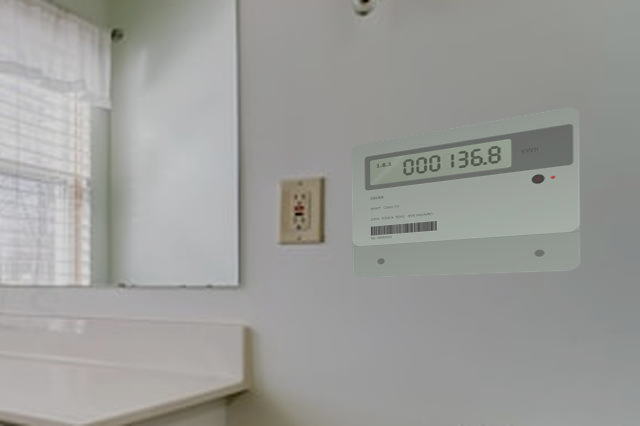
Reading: 136.8 kWh
